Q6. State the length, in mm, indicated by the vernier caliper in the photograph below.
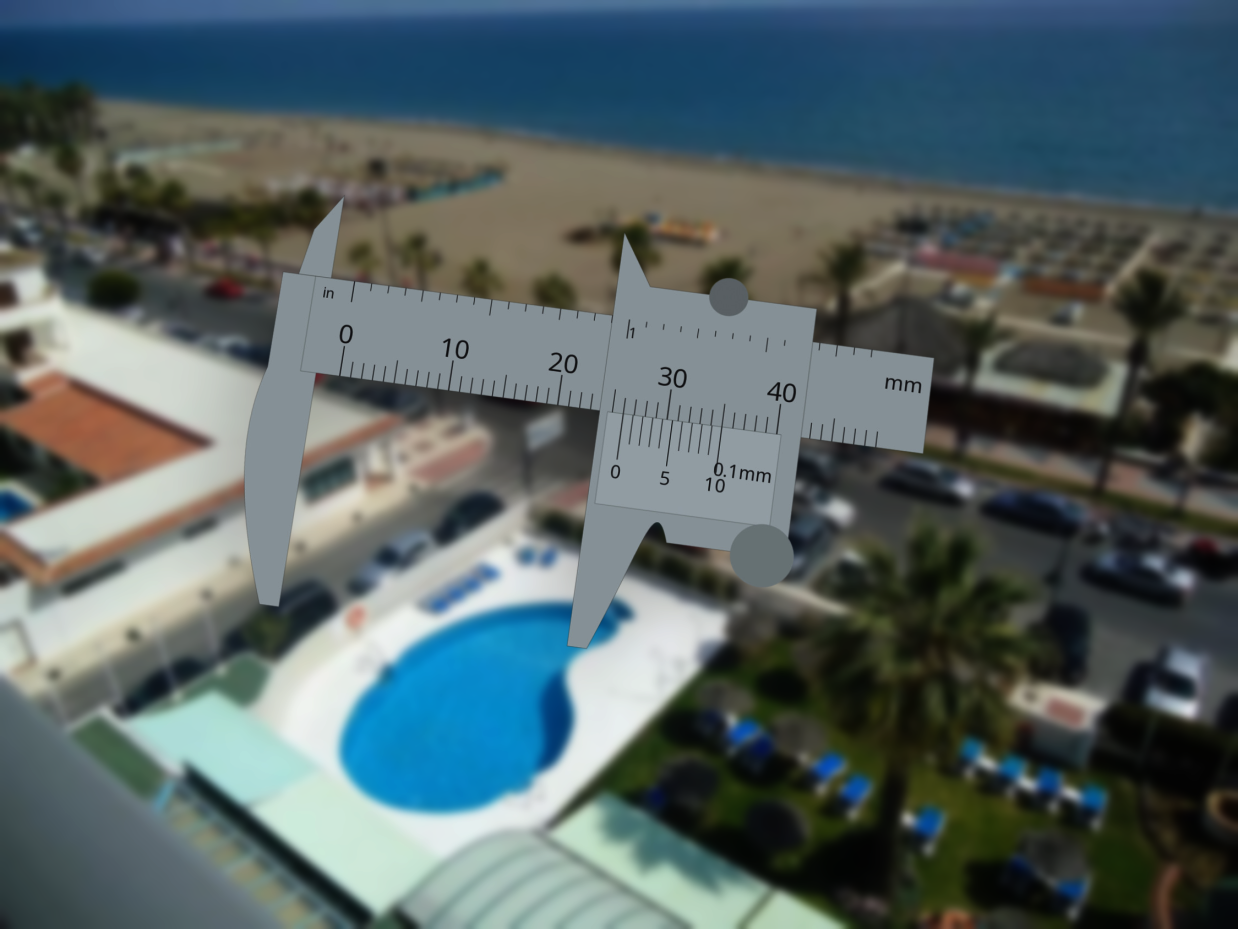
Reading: 26.0 mm
